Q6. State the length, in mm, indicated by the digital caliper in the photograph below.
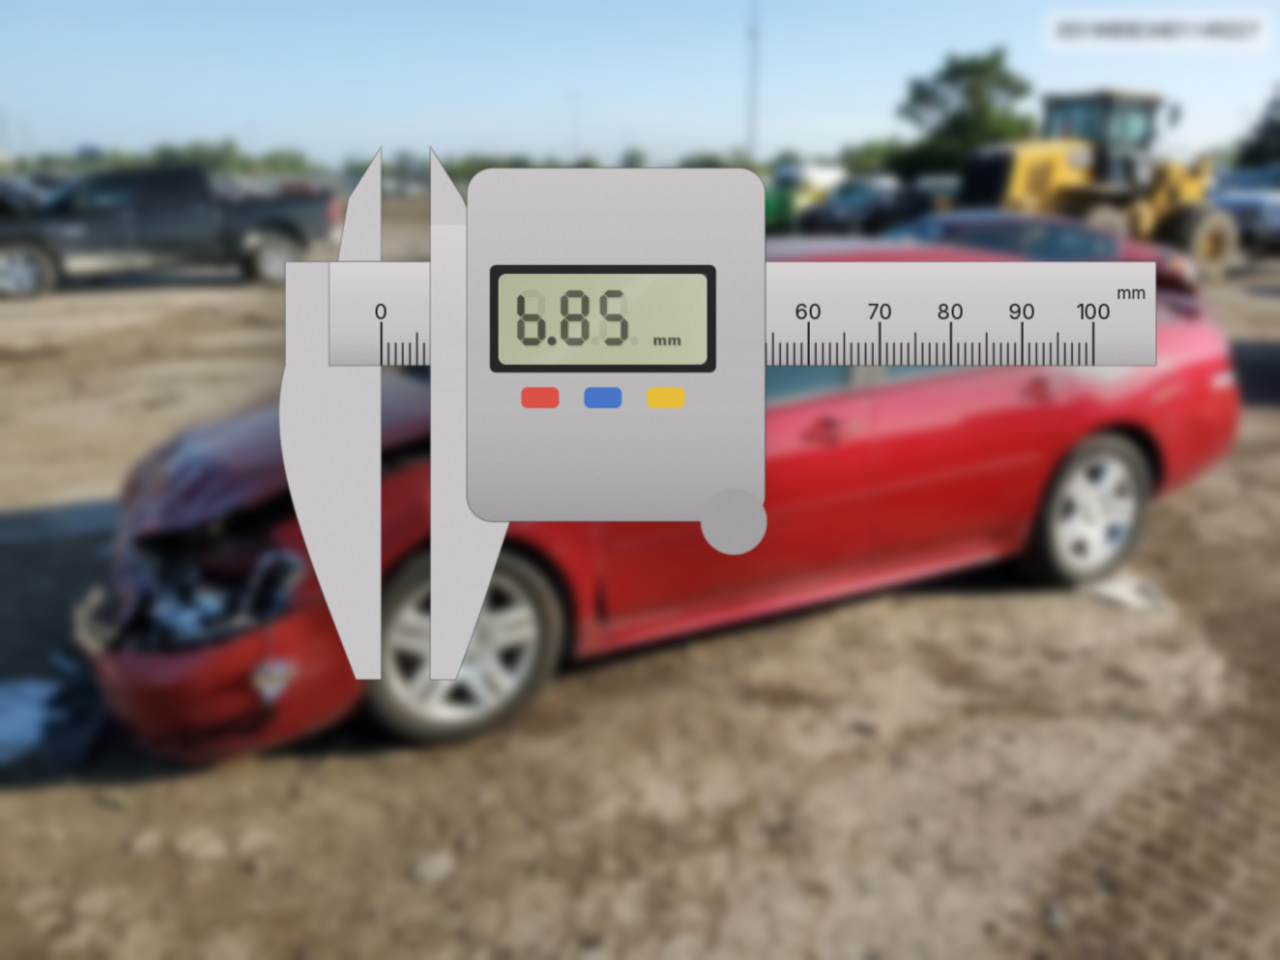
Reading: 6.85 mm
